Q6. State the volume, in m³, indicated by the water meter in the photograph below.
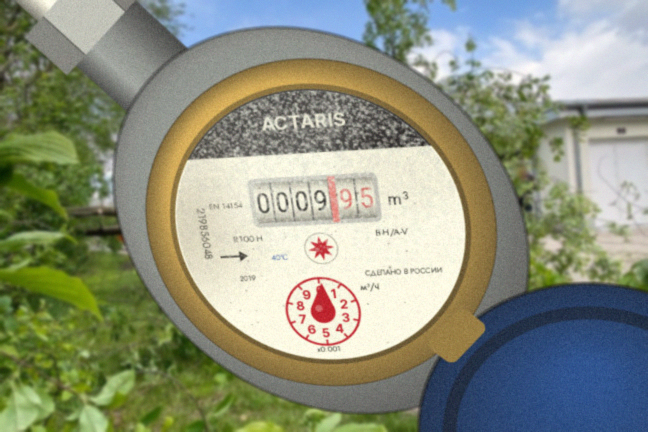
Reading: 9.950 m³
